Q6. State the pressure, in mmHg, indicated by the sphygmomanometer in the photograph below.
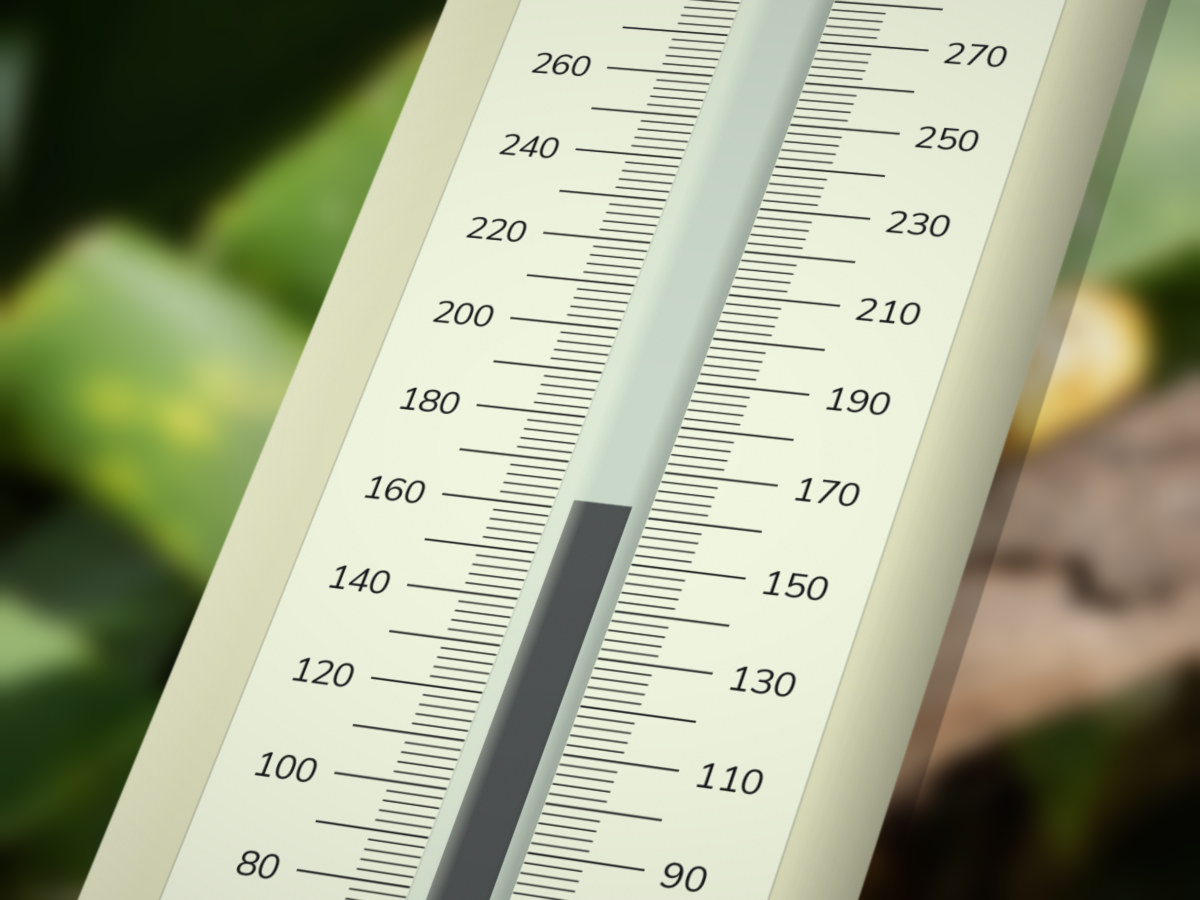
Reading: 162 mmHg
